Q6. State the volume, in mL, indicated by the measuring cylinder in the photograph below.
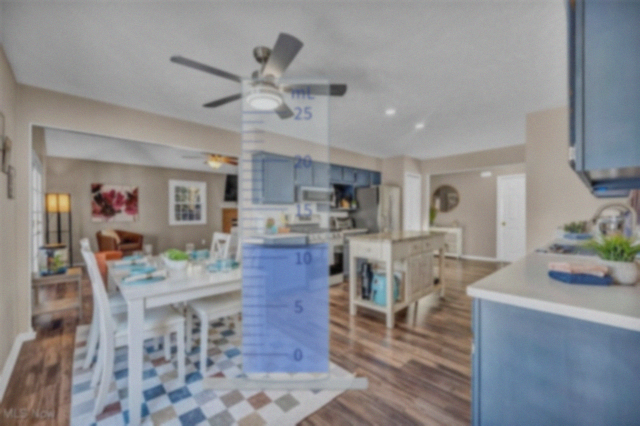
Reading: 11 mL
